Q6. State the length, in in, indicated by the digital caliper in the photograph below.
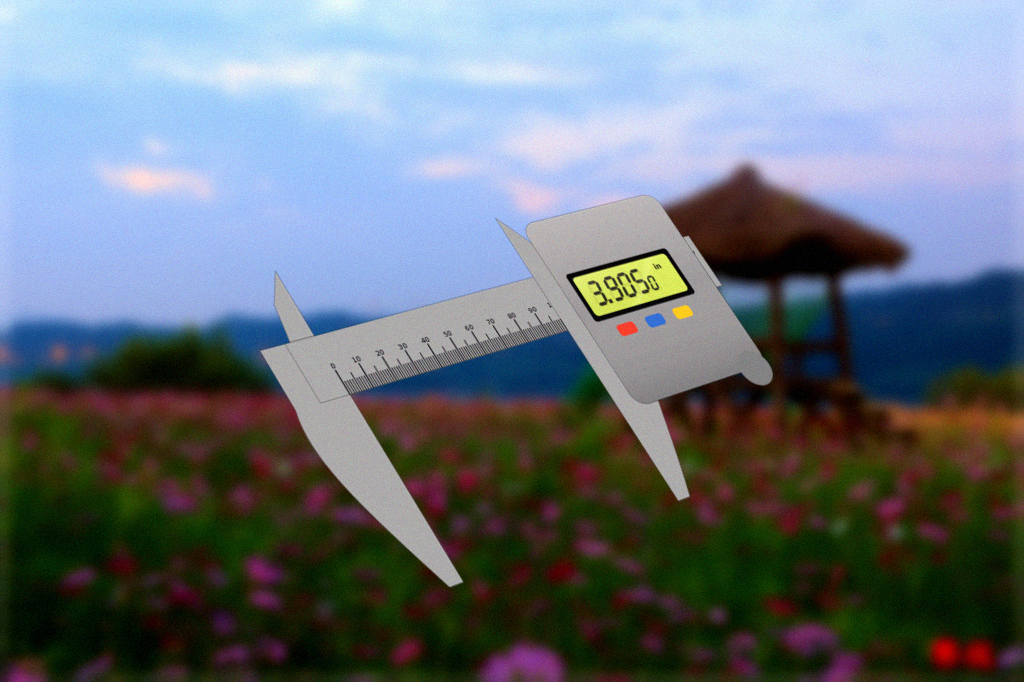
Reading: 3.9050 in
